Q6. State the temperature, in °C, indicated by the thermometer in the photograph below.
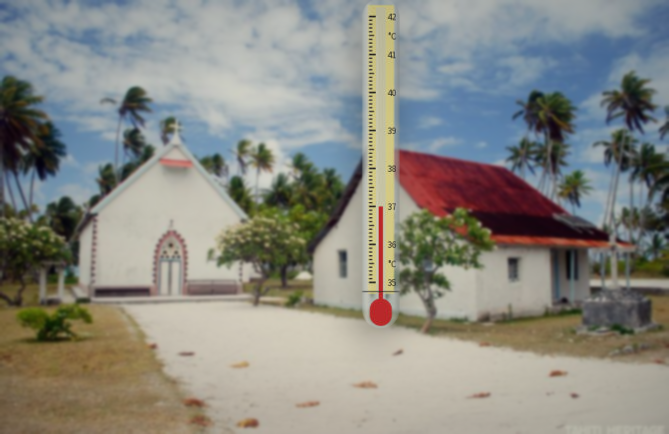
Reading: 37 °C
